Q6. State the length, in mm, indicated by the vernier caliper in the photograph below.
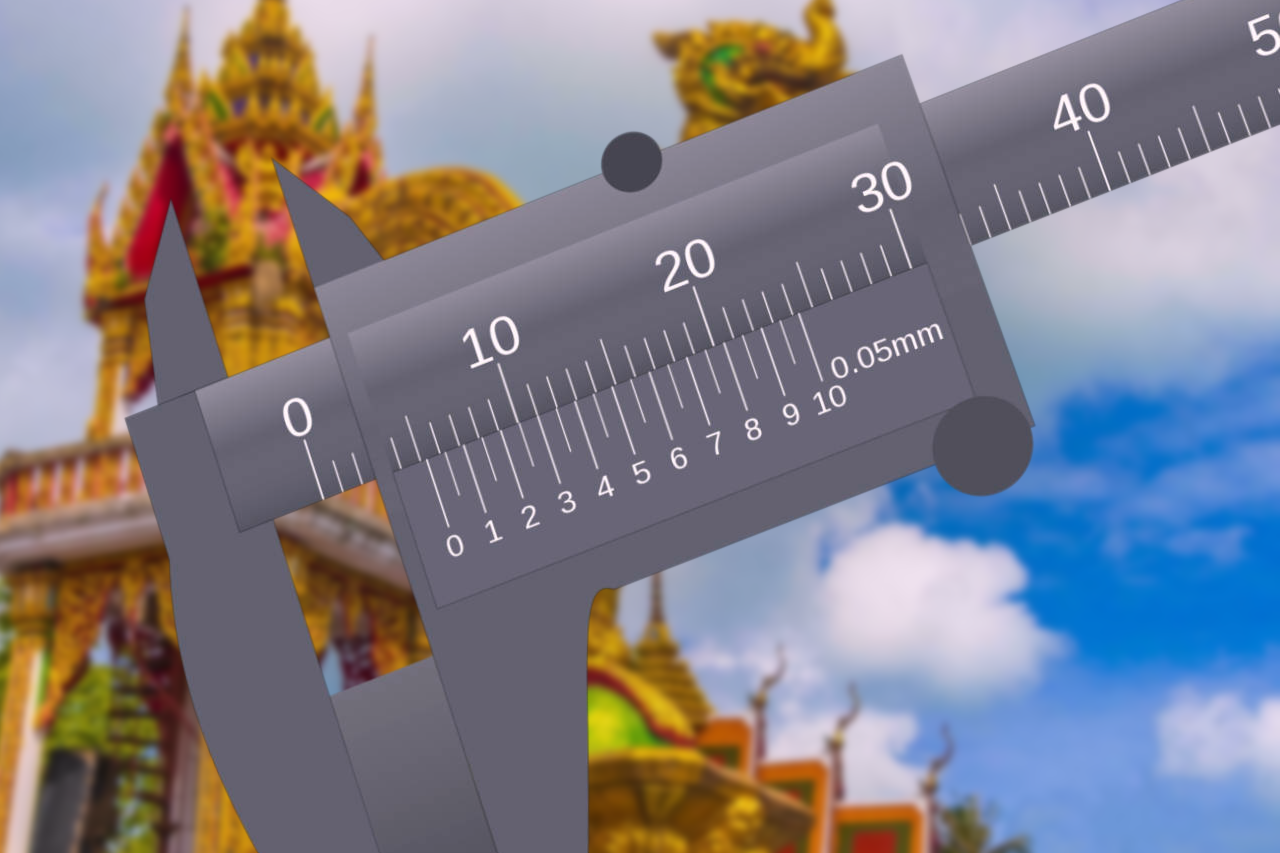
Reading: 5.3 mm
